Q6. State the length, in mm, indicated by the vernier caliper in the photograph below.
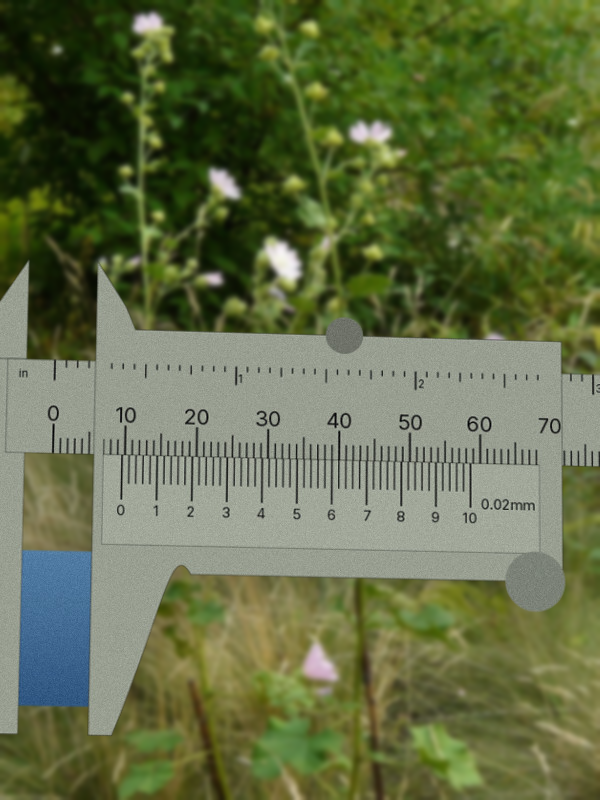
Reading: 9.6 mm
